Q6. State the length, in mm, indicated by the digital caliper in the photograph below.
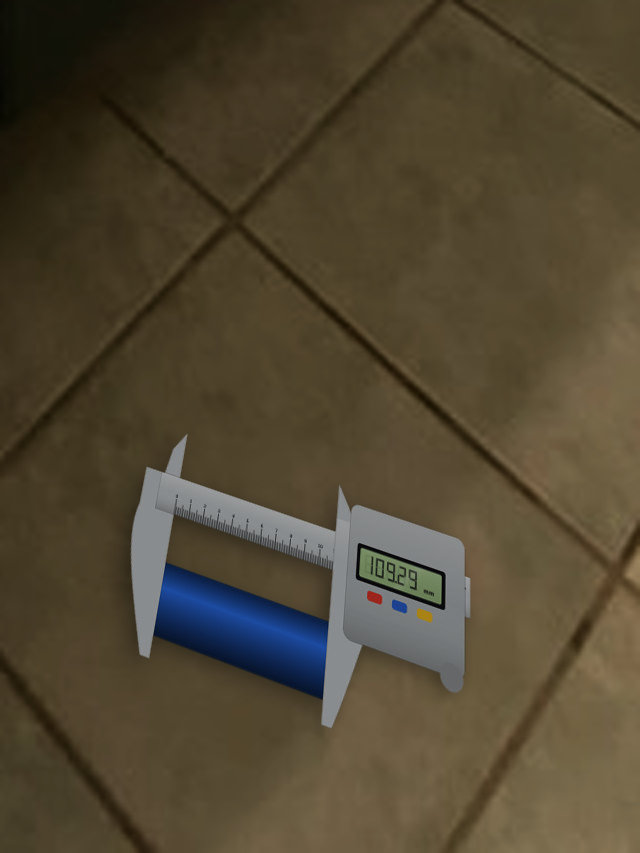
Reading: 109.29 mm
